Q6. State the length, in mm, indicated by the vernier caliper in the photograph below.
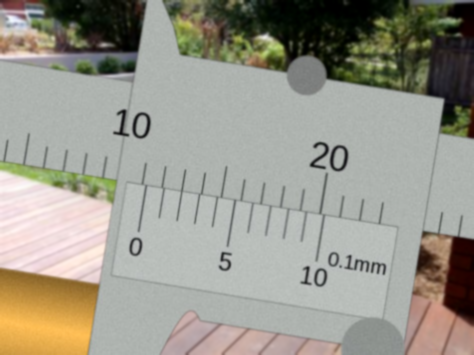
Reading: 11.2 mm
